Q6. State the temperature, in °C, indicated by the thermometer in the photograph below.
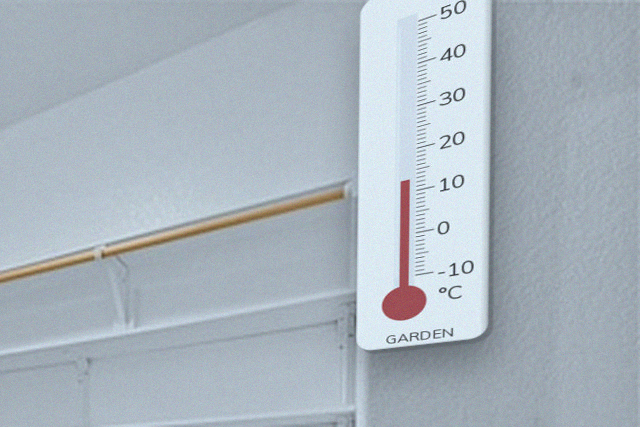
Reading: 13 °C
